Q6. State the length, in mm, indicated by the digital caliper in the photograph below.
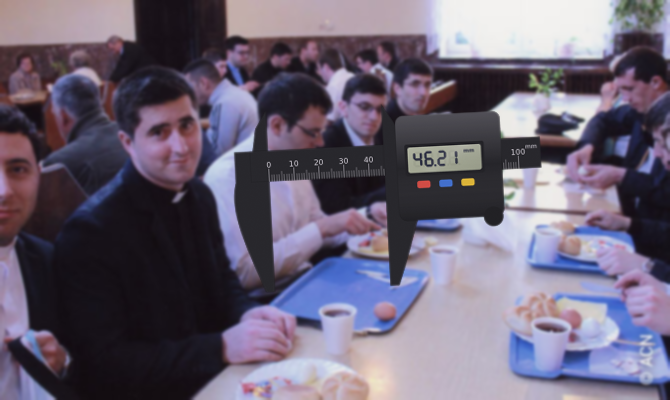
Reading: 46.21 mm
